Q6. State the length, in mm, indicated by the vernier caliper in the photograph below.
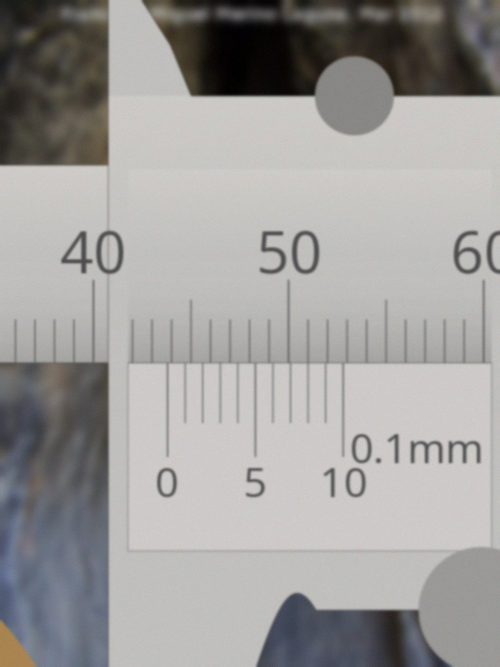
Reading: 43.8 mm
